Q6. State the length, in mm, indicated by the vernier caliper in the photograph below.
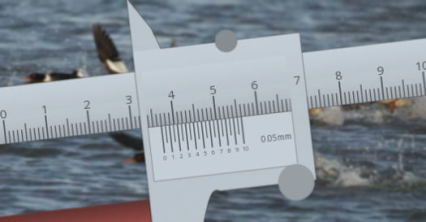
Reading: 37.0 mm
